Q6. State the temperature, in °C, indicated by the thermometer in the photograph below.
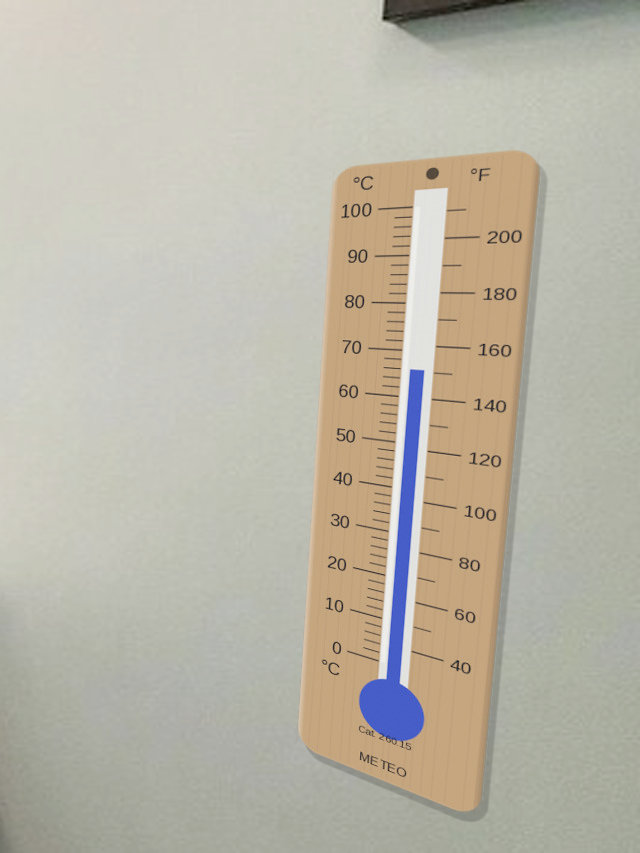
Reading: 66 °C
